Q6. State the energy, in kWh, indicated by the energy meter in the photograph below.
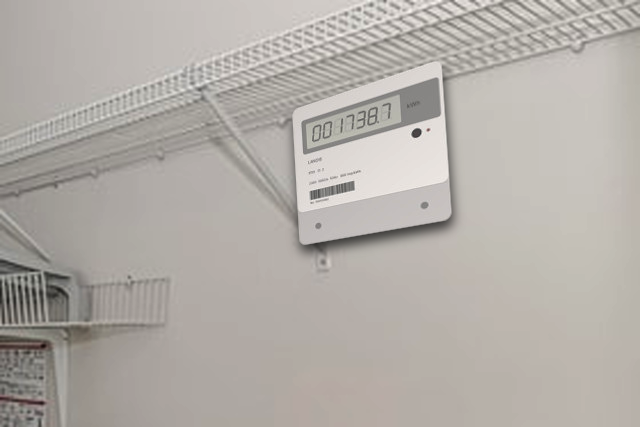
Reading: 1738.7 kWh
